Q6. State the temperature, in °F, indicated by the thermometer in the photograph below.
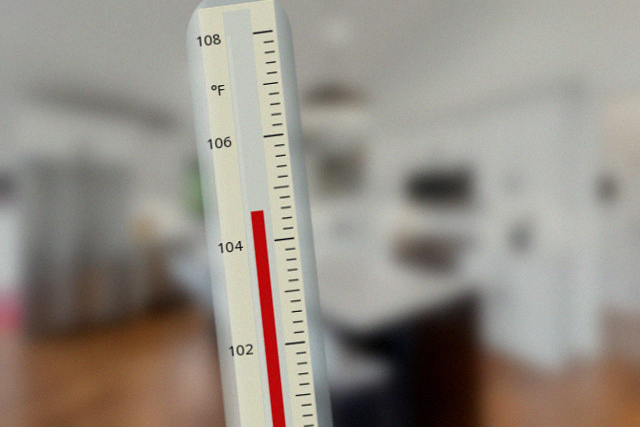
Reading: 104.6 °F
